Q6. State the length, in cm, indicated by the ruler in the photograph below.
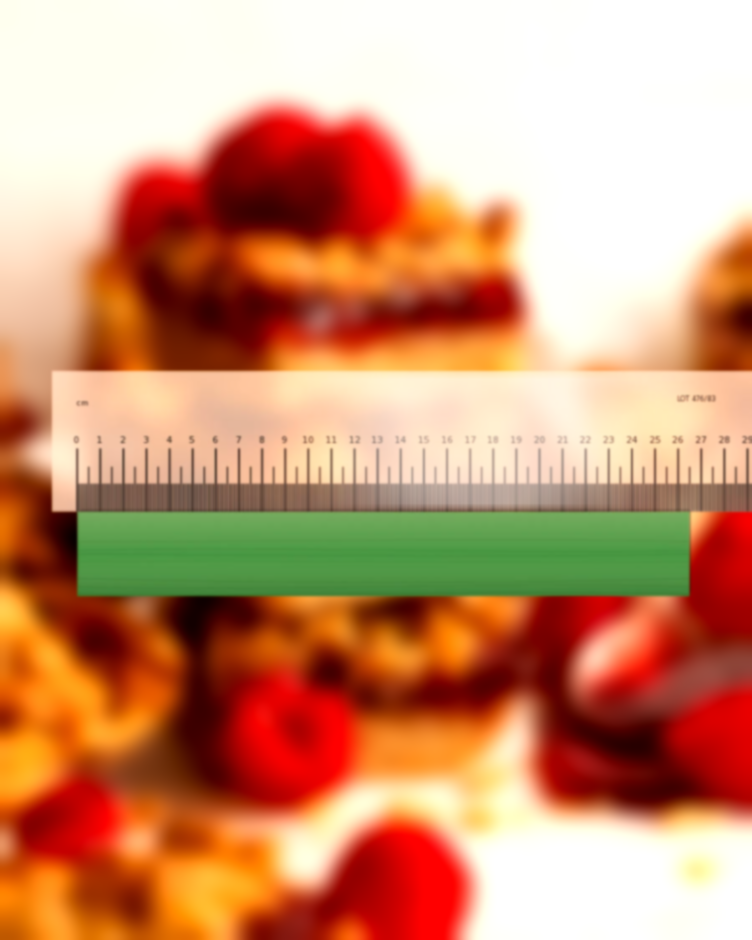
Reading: 26.5 cm
